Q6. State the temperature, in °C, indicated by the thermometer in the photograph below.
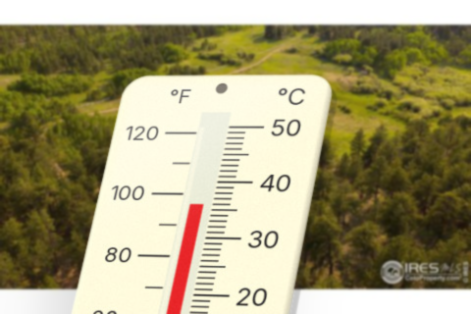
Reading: 36 °C
